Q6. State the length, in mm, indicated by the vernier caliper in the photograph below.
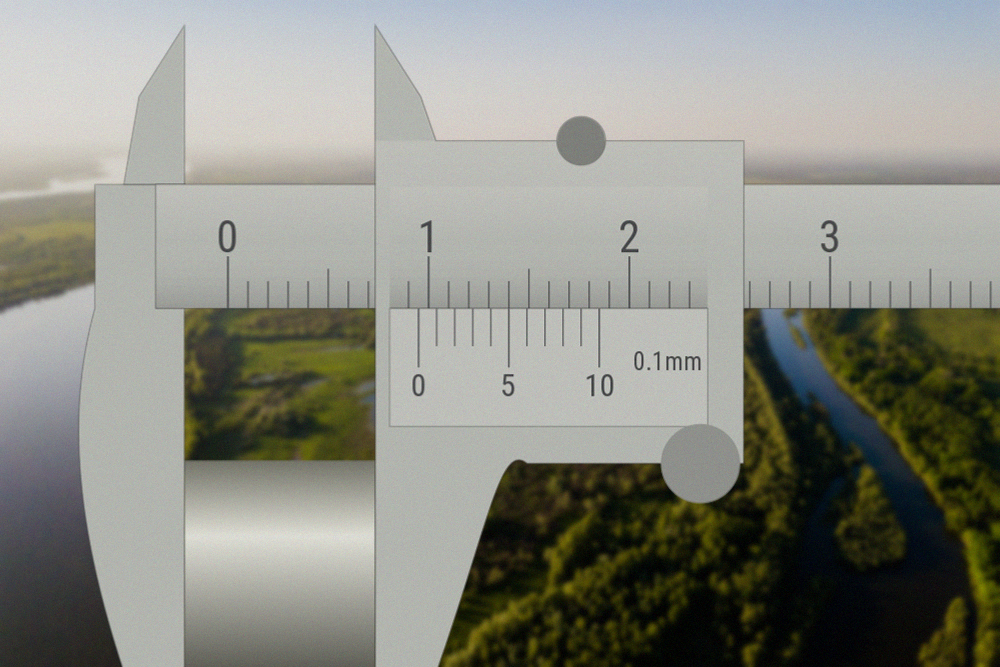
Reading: 9.5 mm
